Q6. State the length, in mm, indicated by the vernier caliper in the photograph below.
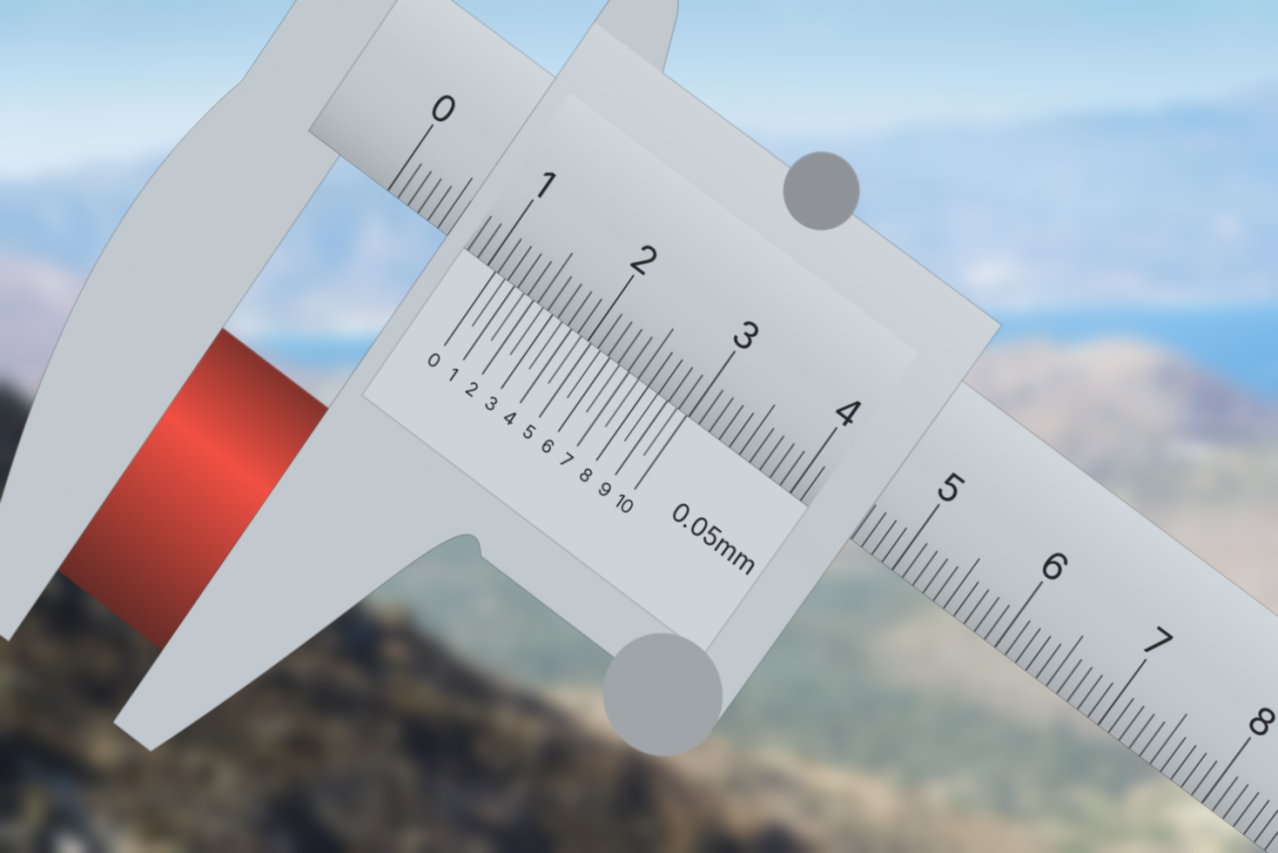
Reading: 10.8 mm
